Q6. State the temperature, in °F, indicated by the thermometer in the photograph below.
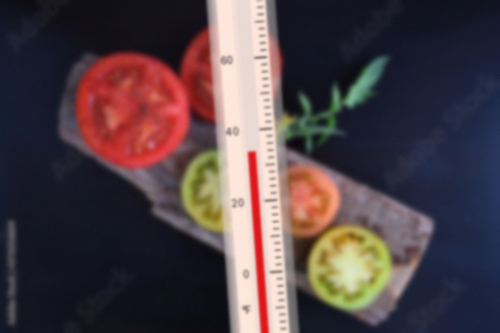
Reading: 34 °F
